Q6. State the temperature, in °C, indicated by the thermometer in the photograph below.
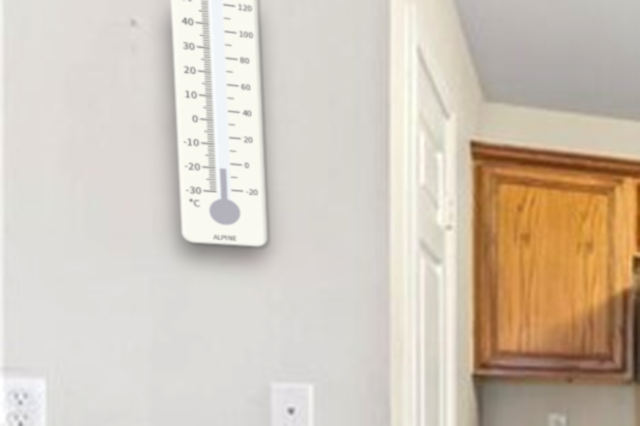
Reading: -20 °C
